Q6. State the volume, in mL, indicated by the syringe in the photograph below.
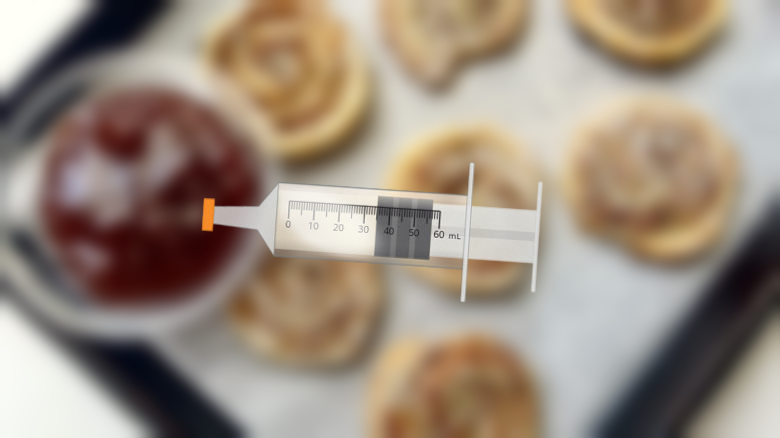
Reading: 35 mL
